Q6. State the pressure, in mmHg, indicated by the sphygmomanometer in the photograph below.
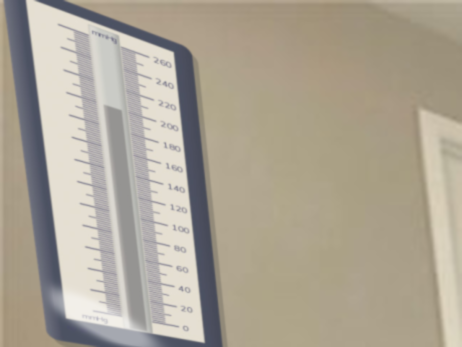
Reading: 200 mmHg
